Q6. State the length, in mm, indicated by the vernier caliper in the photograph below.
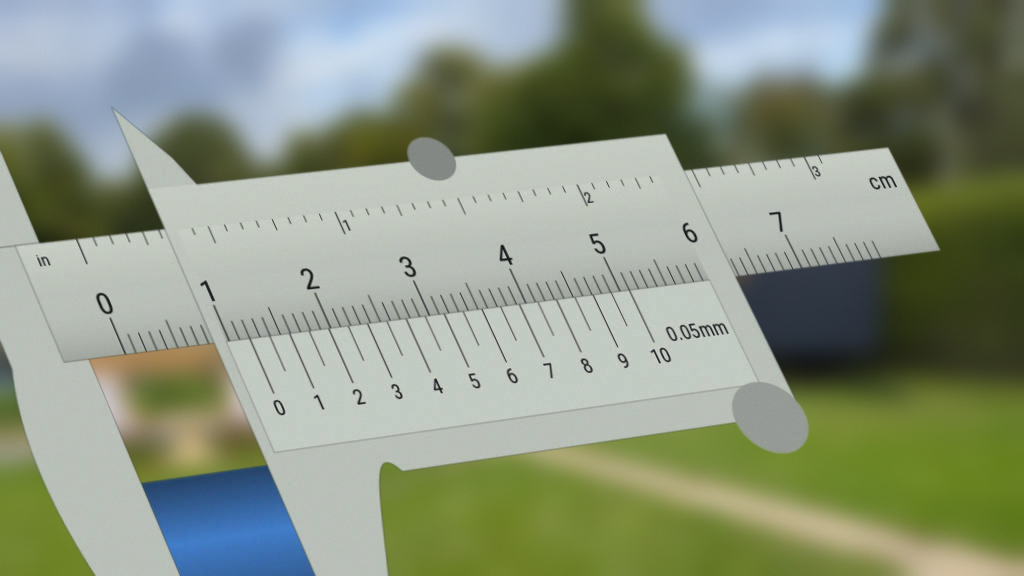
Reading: 12.0 mm
